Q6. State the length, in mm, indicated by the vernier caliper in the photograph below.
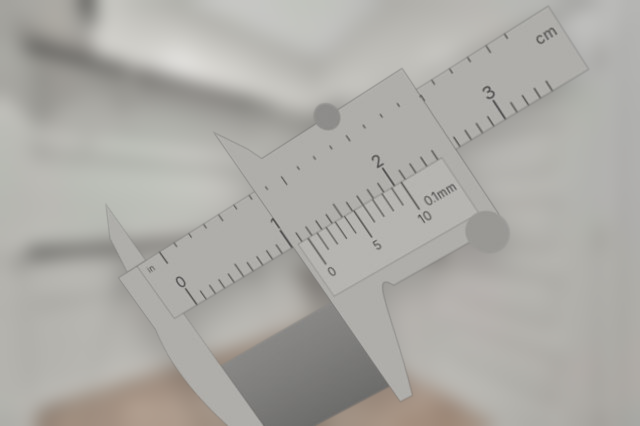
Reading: 11.6 mm
